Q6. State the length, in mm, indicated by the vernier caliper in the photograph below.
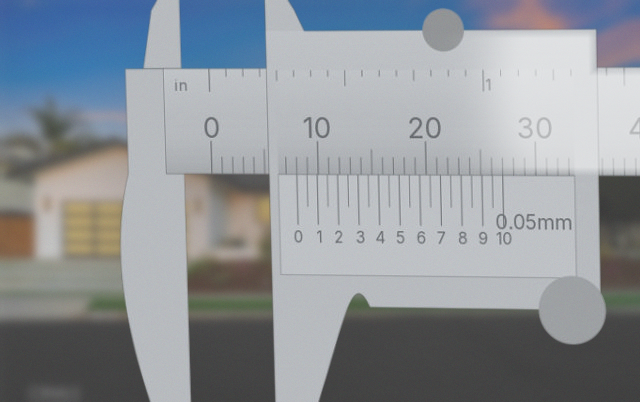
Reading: 8.0 mm
